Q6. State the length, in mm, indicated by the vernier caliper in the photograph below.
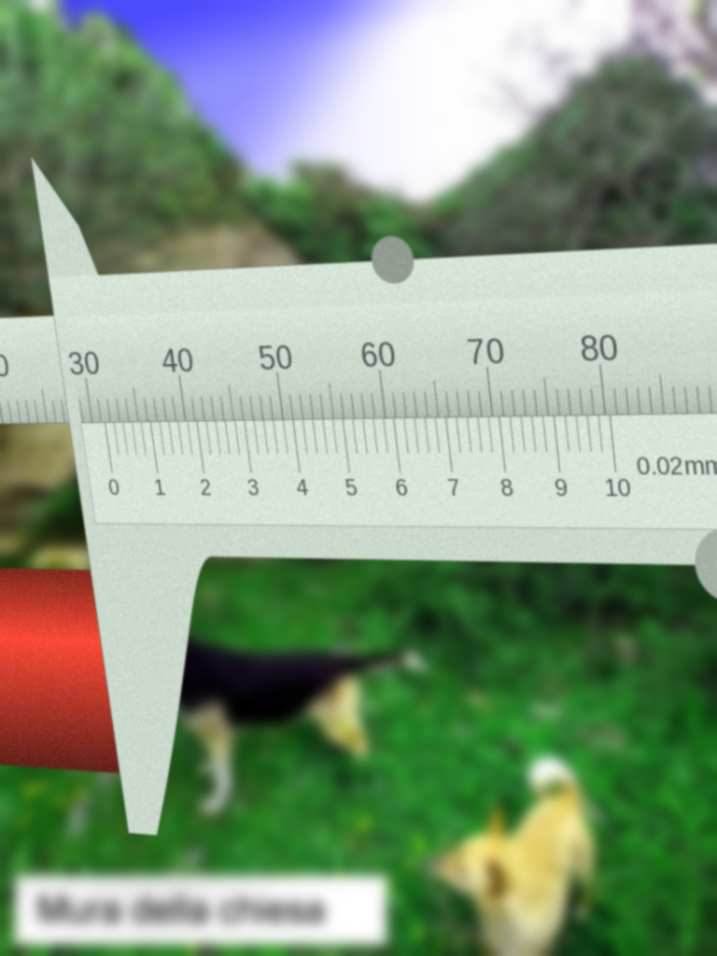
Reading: 31.4 mm
